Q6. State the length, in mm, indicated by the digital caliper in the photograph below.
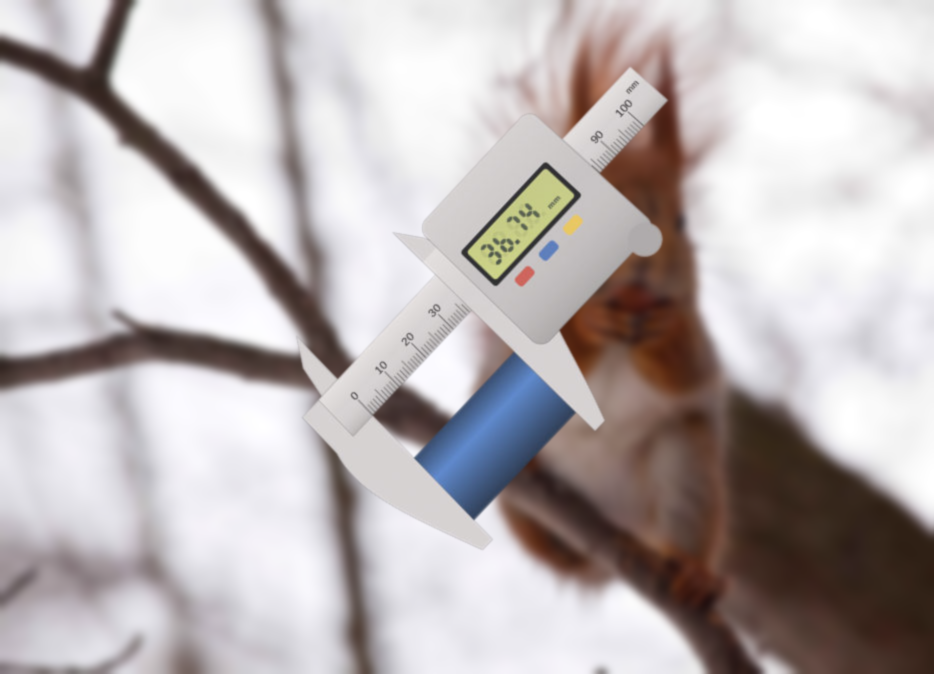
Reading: 36.74 mm
